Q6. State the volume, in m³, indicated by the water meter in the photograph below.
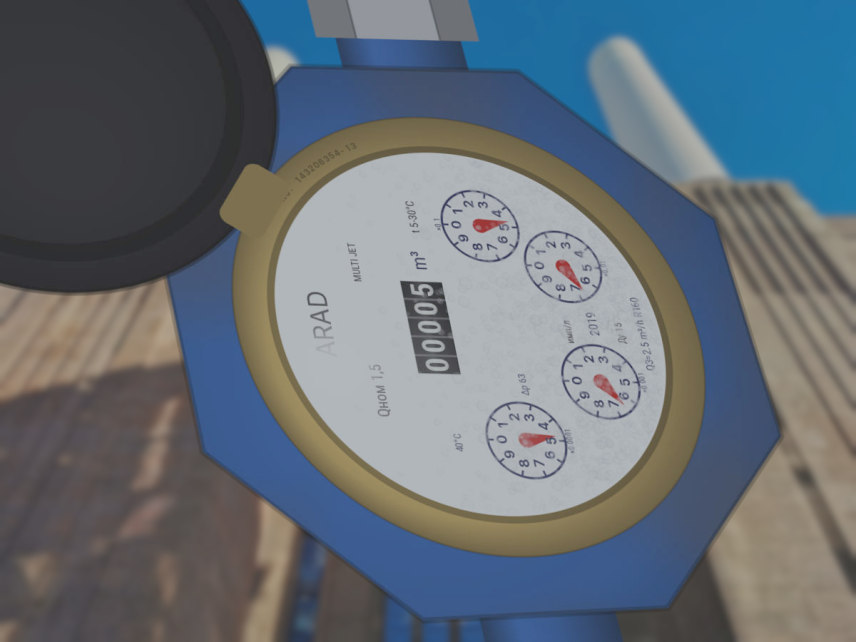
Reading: 5.4664 m³
